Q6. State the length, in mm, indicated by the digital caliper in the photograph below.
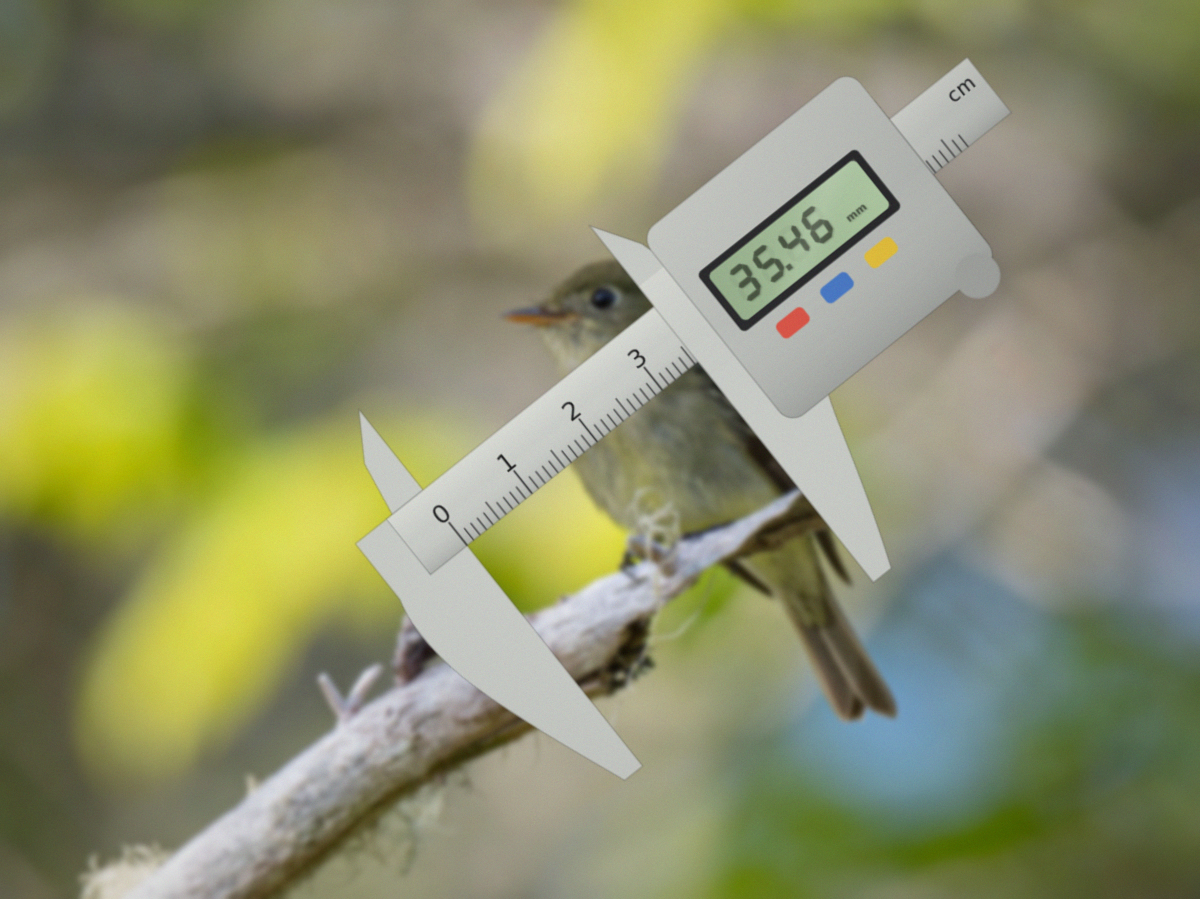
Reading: 35.46 mm
